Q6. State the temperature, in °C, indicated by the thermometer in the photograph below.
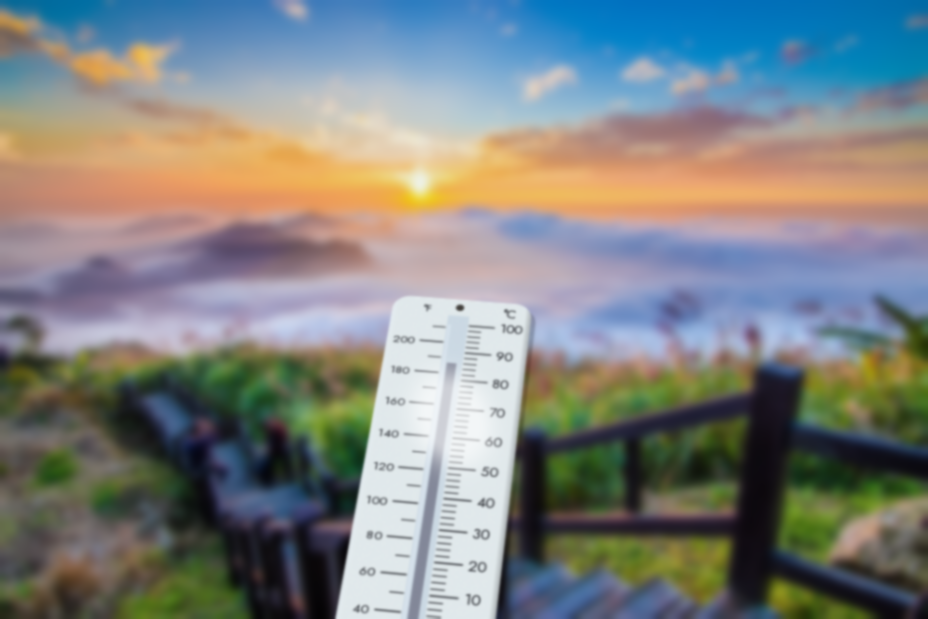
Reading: 86 °C
